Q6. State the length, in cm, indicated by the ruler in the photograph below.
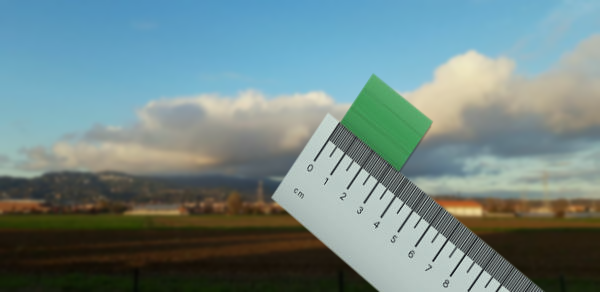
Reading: 3.5 cm
